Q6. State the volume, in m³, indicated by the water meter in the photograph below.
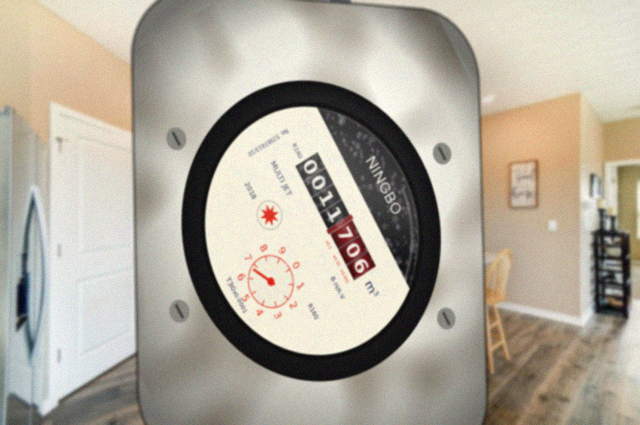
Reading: 11.7066 m³
